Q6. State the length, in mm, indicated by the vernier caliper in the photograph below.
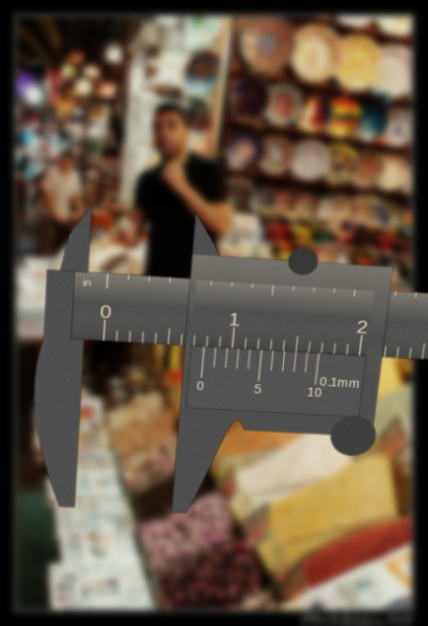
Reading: 7.8 mm
